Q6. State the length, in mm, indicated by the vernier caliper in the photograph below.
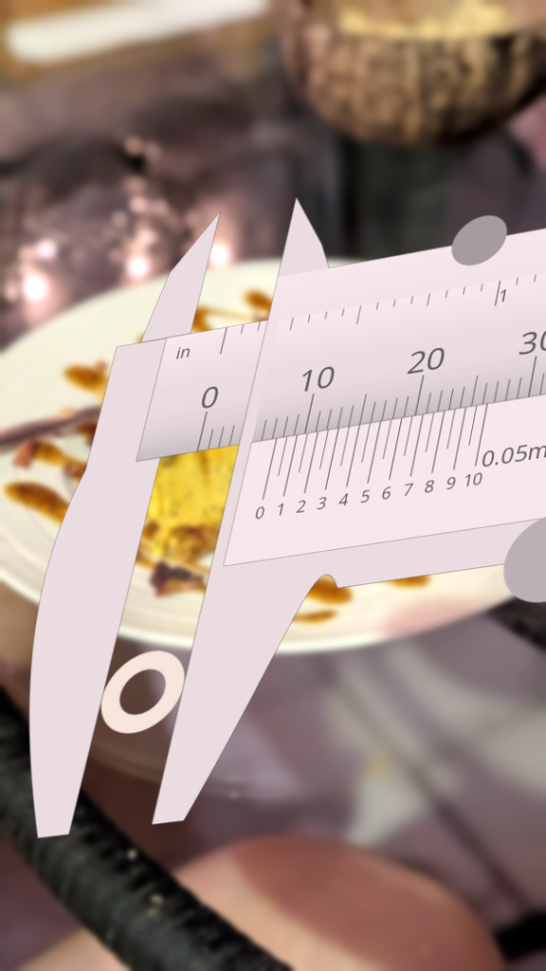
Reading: 7.4 mm
